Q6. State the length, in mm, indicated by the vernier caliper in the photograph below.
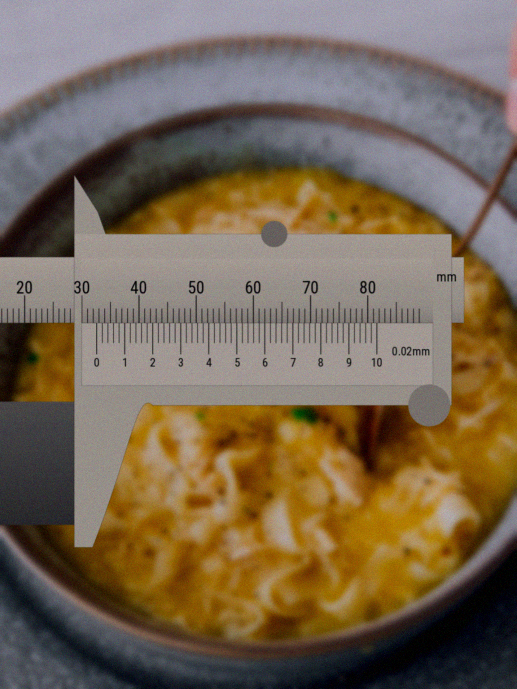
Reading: 32.6 mm
